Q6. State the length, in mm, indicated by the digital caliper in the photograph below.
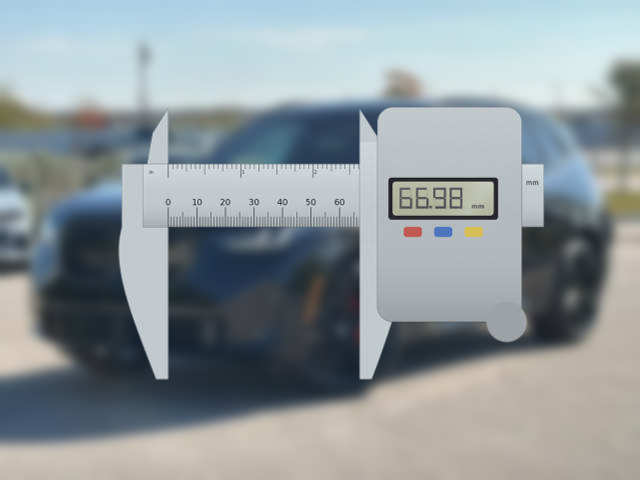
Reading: 66.98 mm
